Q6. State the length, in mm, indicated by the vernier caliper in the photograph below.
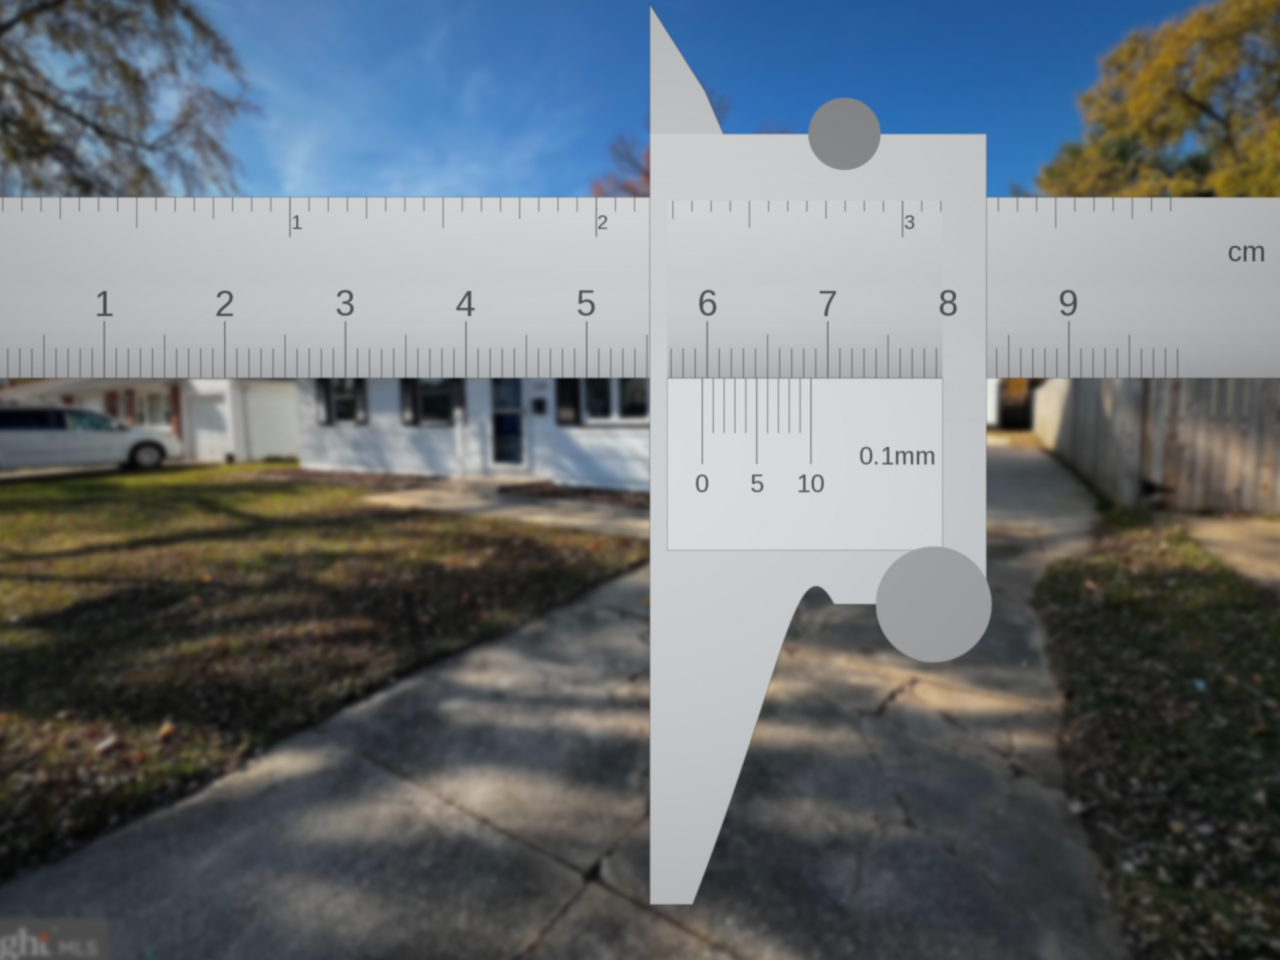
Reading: 59.6 mm
